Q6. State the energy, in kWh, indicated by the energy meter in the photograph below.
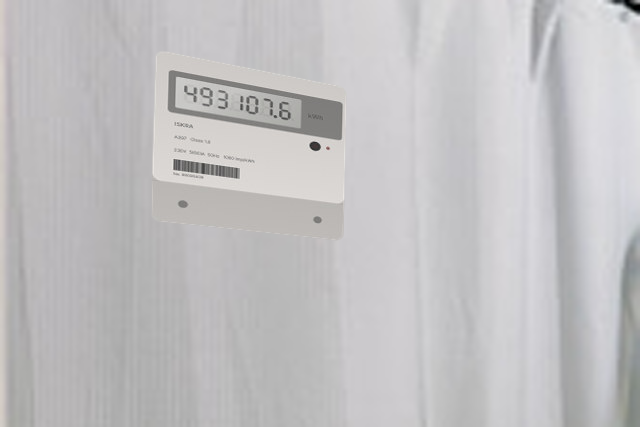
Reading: 493107.6 kWh
